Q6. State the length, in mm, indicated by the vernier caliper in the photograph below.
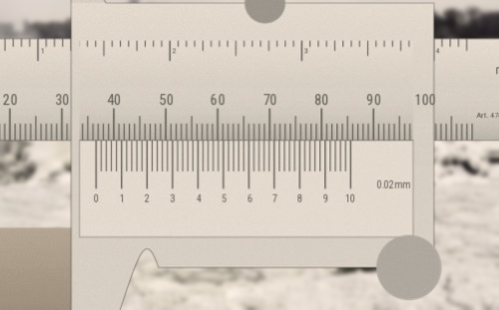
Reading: 36.6 mm
